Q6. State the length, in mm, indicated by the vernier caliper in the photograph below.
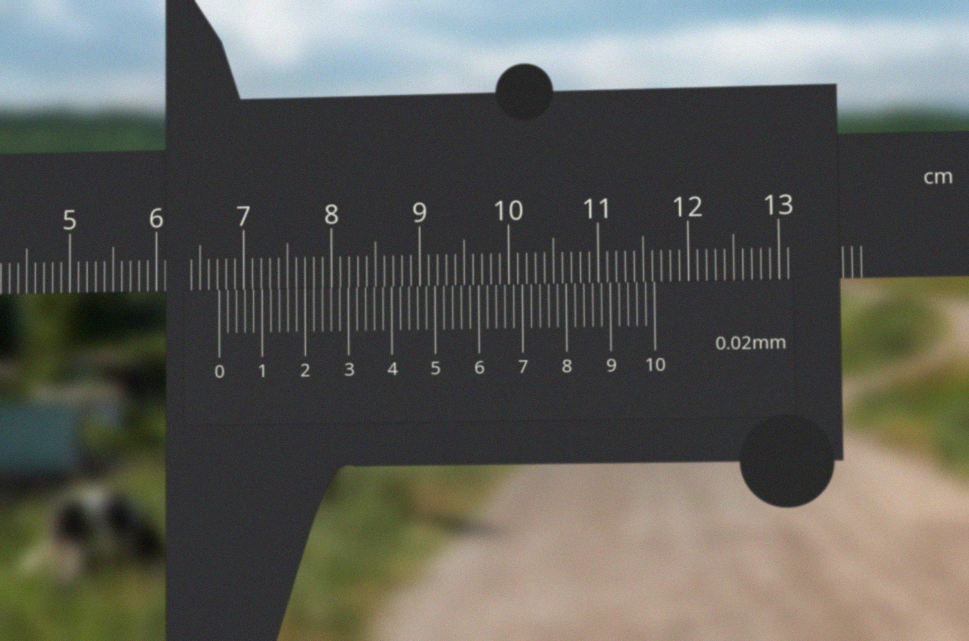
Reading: 67.2 mm
